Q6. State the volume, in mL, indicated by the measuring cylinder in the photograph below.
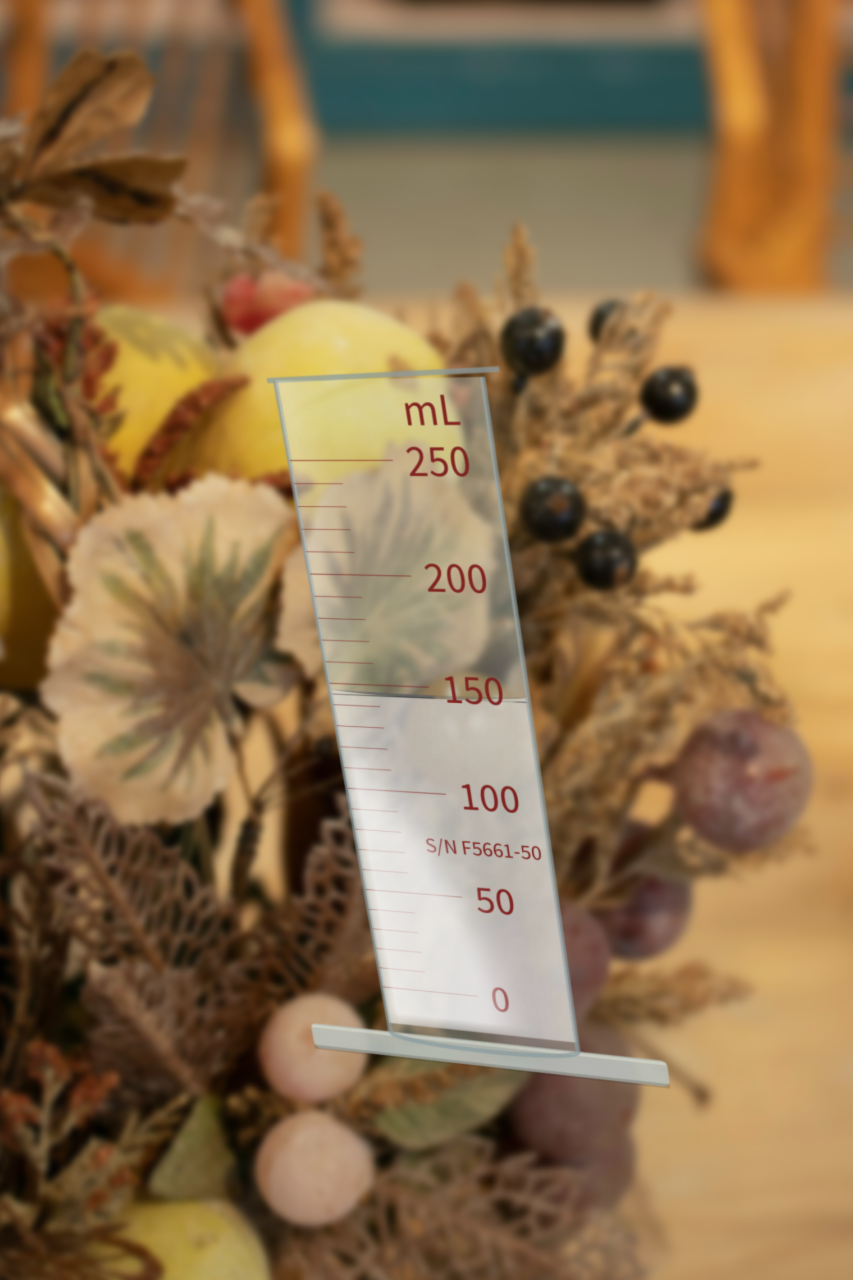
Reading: 145 mL
